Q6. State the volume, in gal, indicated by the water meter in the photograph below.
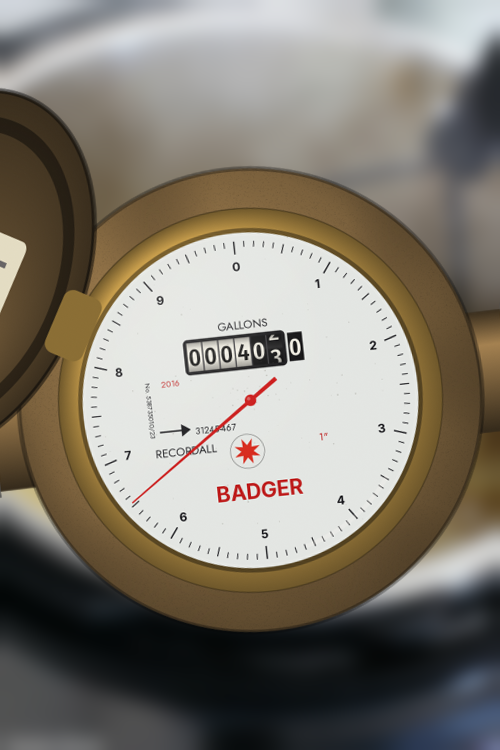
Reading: 4026.5 gal
